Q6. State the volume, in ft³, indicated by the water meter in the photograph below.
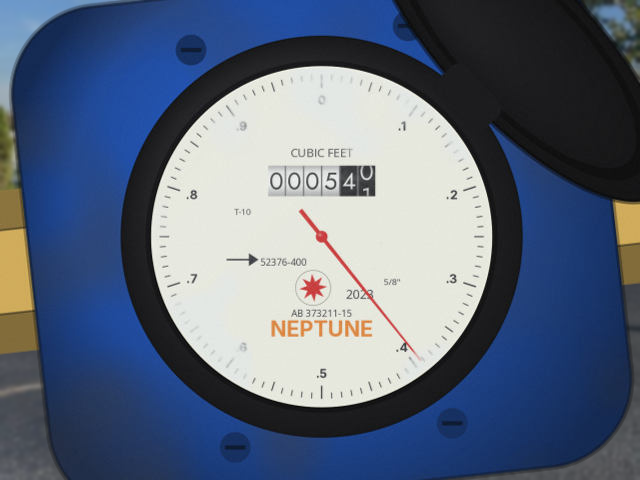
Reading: 540.39 ft³
